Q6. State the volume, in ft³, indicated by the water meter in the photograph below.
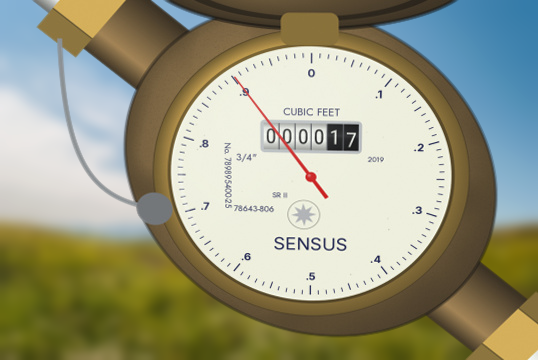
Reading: 16.90 ft³
